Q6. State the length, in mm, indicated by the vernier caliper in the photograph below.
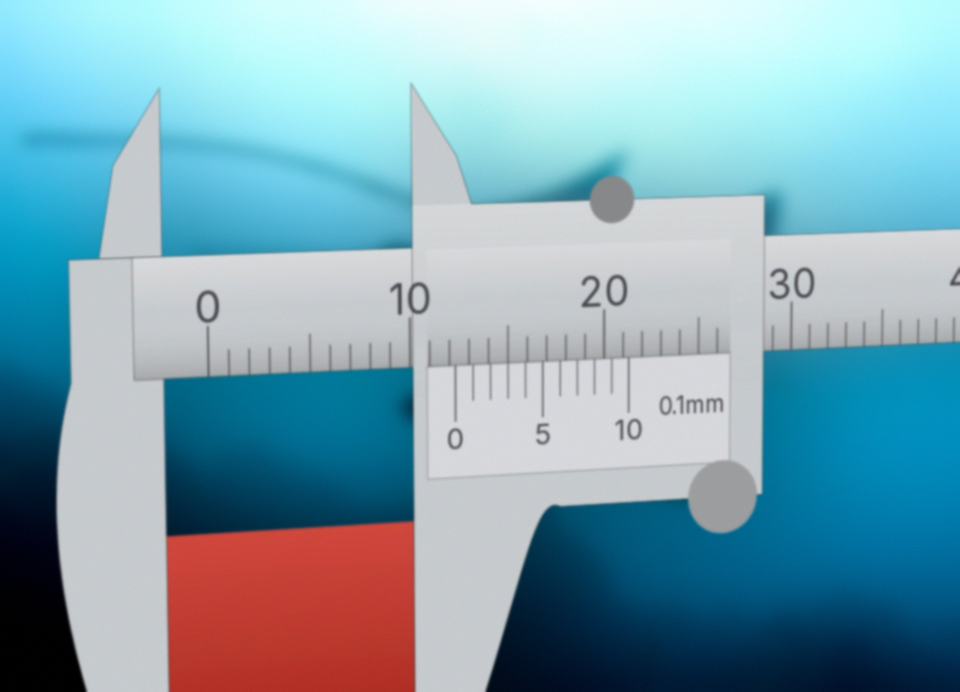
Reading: 12.3 mm
